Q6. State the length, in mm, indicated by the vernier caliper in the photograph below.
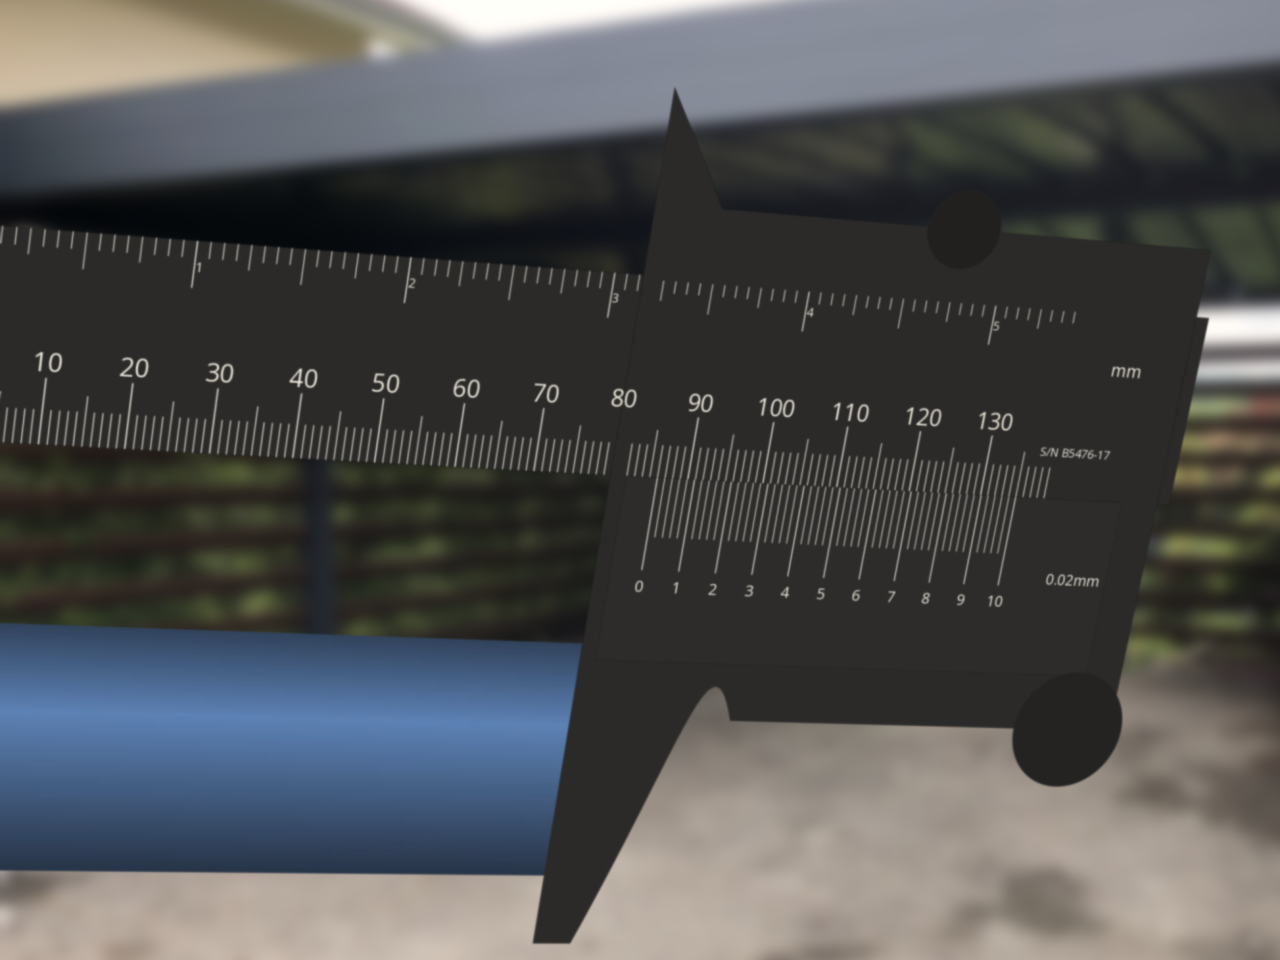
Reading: 86.0 mm
